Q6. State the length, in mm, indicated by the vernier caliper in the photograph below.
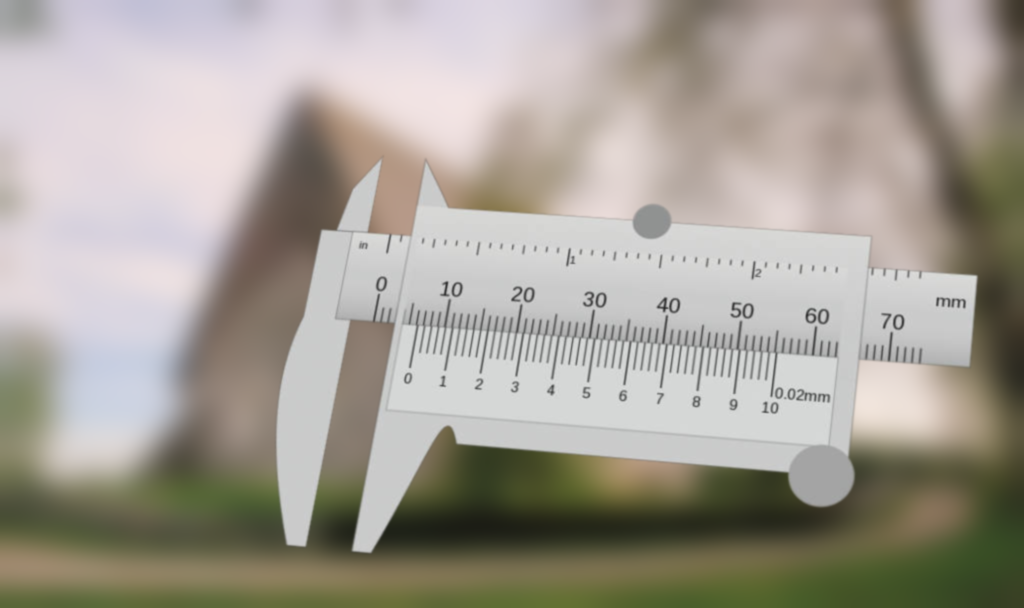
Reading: 6.2 mm
